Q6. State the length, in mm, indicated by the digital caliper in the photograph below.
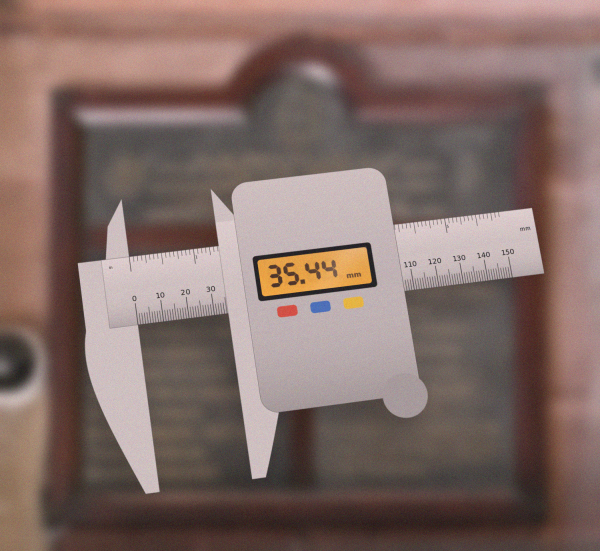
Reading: 35.44 mm
